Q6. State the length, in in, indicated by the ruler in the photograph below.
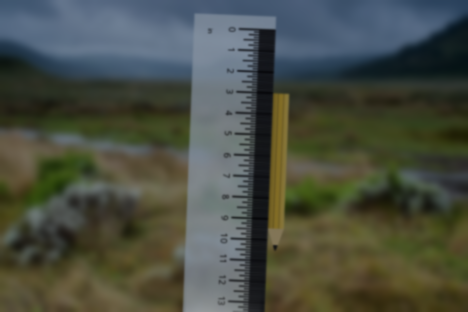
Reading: 7.5 in
